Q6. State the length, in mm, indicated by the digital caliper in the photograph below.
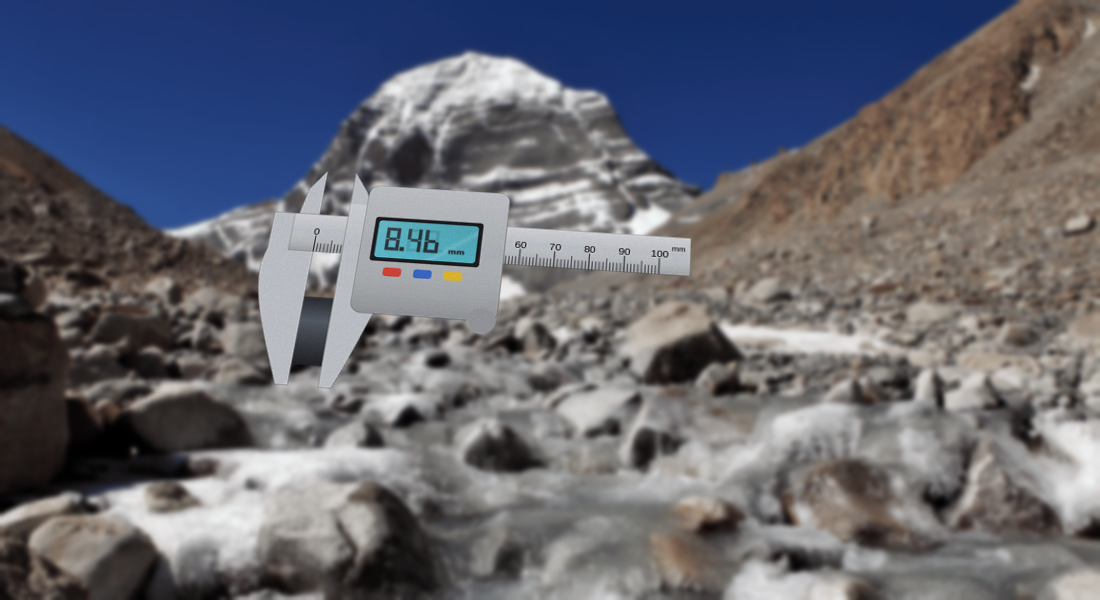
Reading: 8.46 mm
